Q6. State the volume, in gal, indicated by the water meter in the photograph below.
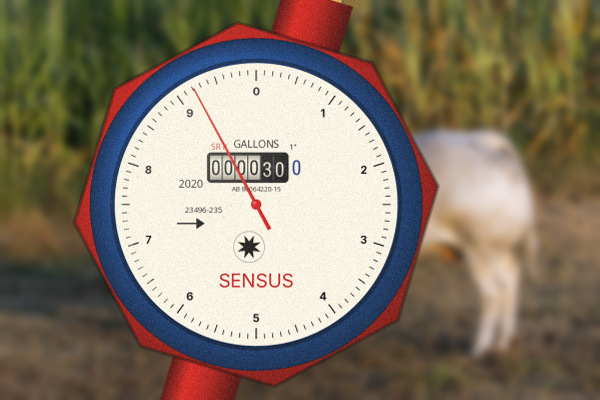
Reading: 299.2 gal
